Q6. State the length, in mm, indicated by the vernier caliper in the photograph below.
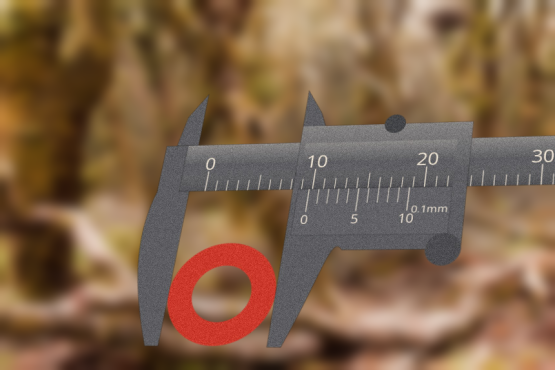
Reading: 9.7 mm
